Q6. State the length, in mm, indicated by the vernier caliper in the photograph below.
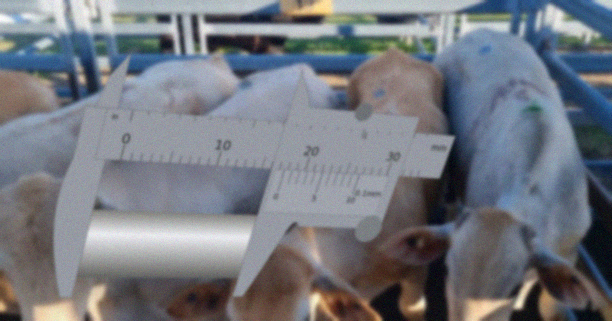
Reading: 17.6 mm
